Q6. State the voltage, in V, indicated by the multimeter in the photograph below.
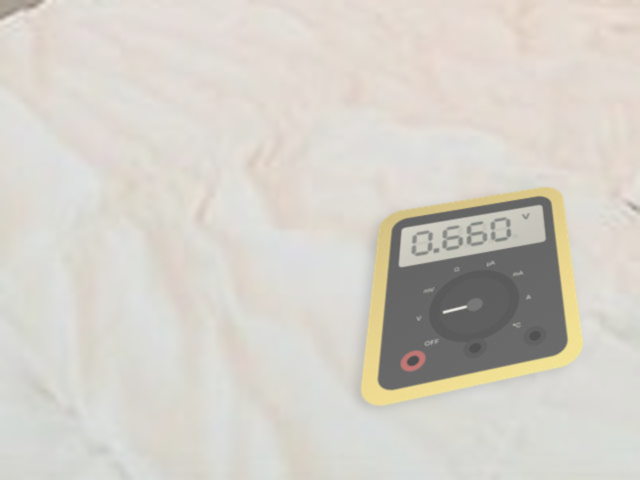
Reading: 0.660 V
